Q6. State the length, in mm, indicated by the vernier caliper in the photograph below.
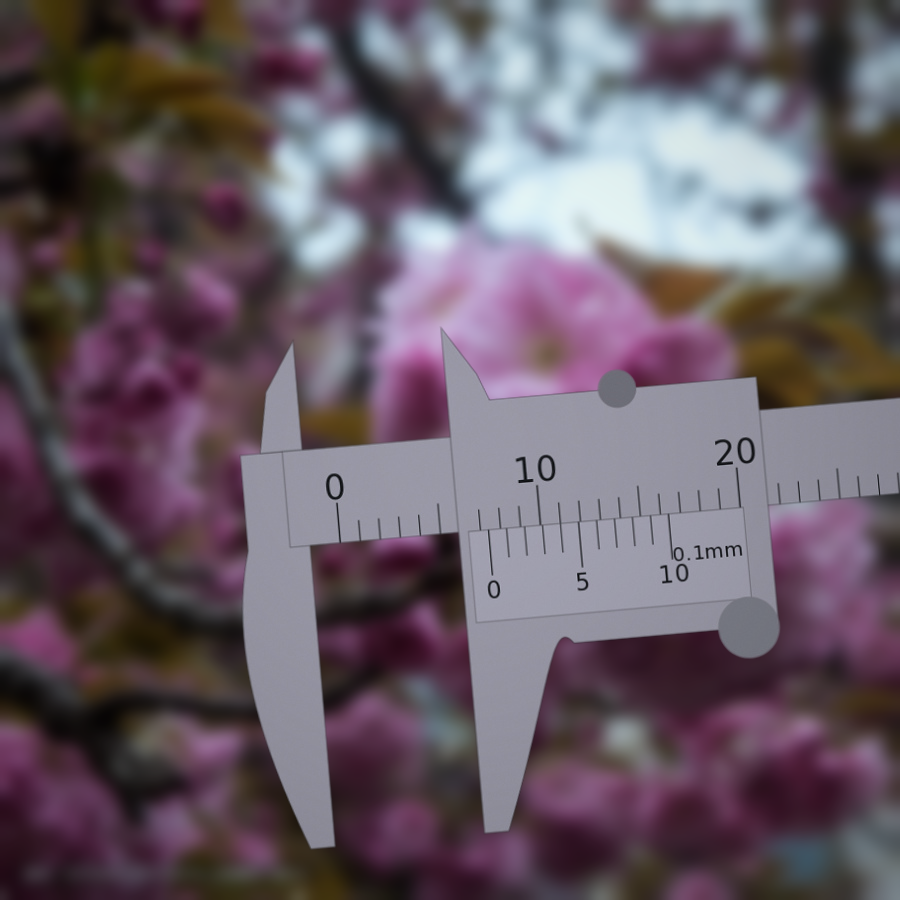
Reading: 7.4 mm
